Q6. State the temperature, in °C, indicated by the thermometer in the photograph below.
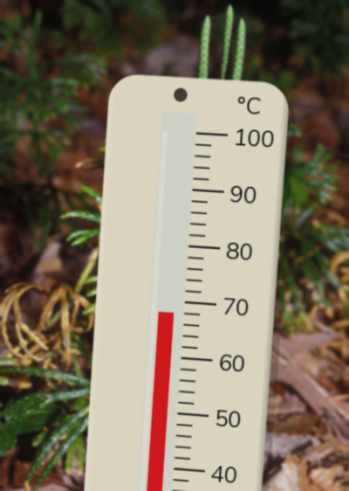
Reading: 68 °C
